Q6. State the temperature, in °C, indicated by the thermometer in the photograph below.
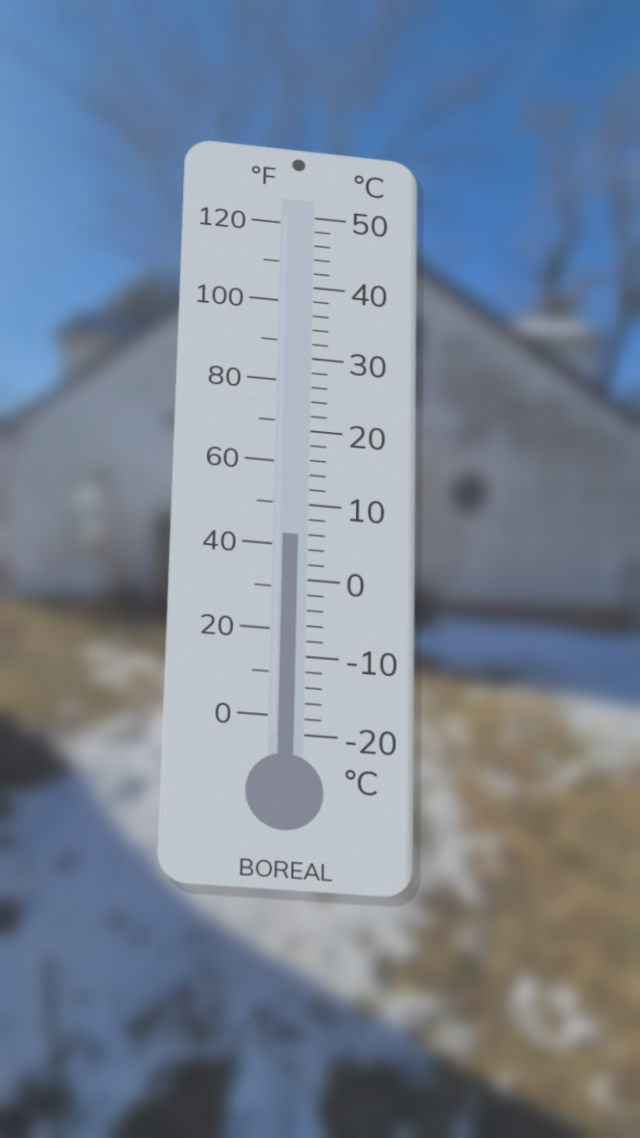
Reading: 6 °C
